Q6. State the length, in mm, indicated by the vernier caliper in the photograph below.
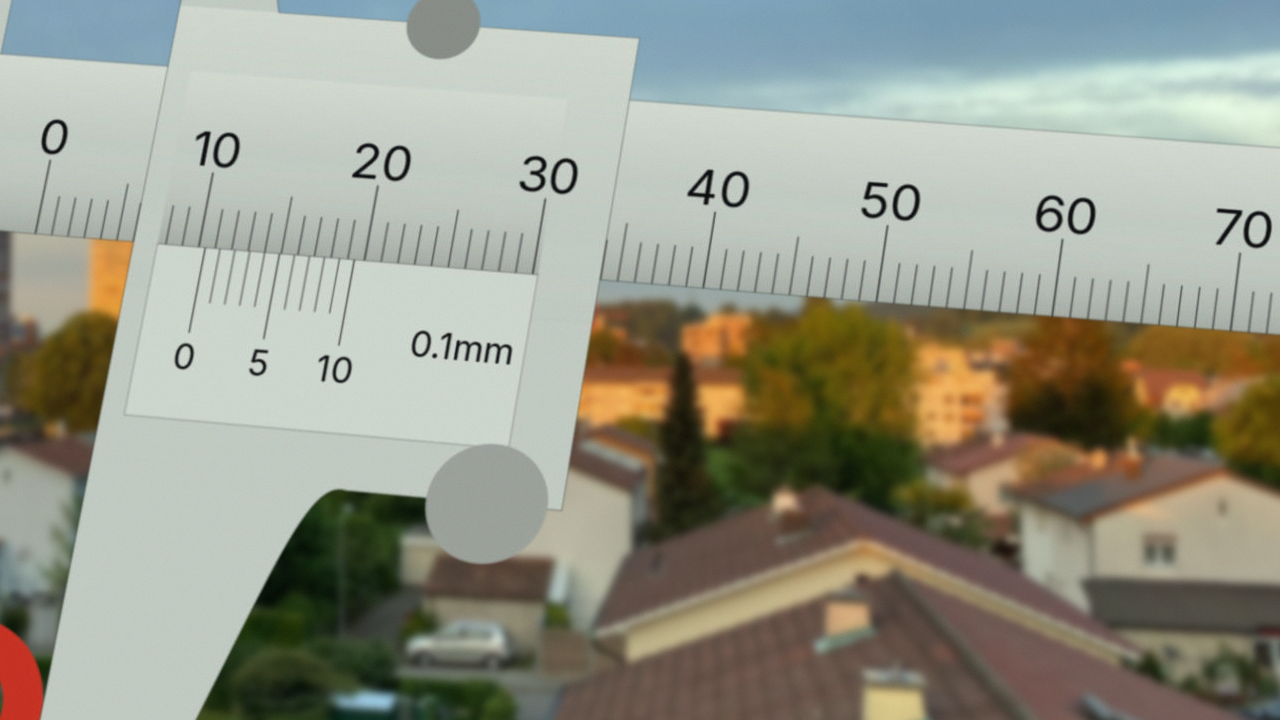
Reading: 10.4 mm
